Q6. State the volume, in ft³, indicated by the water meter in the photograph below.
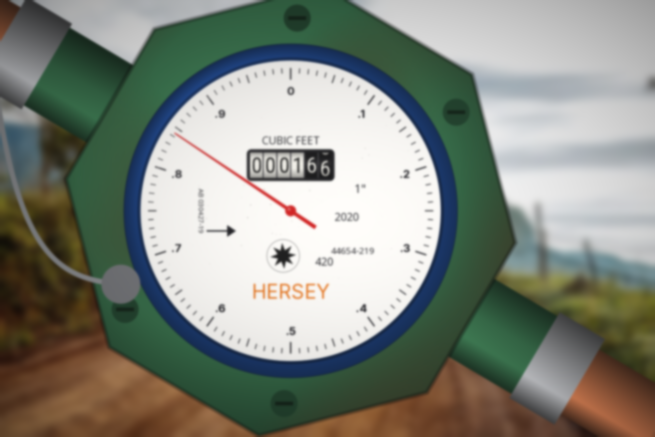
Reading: 165.84 ft³
